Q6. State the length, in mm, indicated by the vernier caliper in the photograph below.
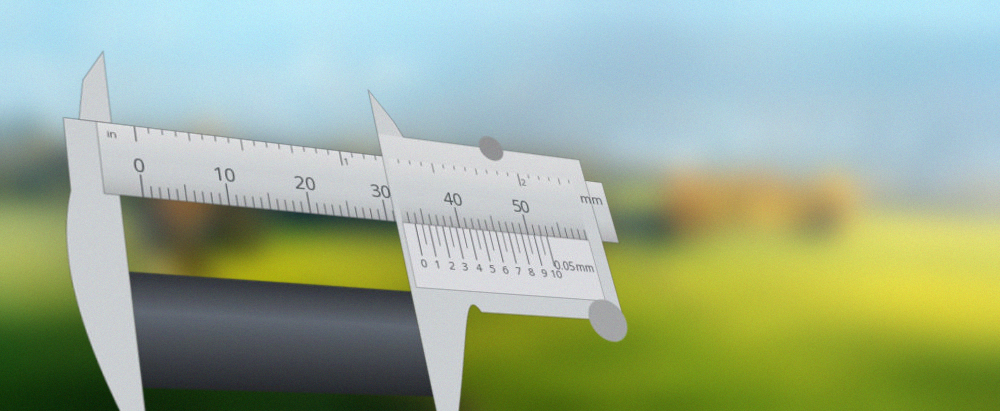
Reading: 33.8 mm
